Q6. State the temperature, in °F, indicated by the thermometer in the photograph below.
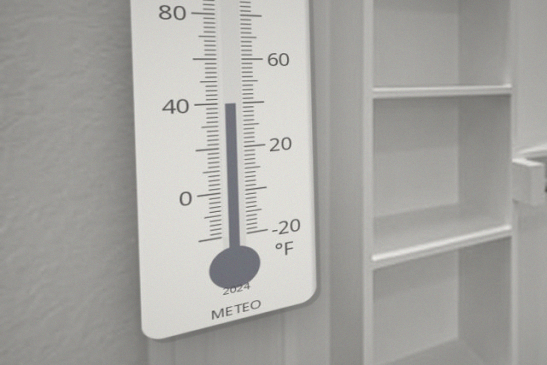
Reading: 40 °F
